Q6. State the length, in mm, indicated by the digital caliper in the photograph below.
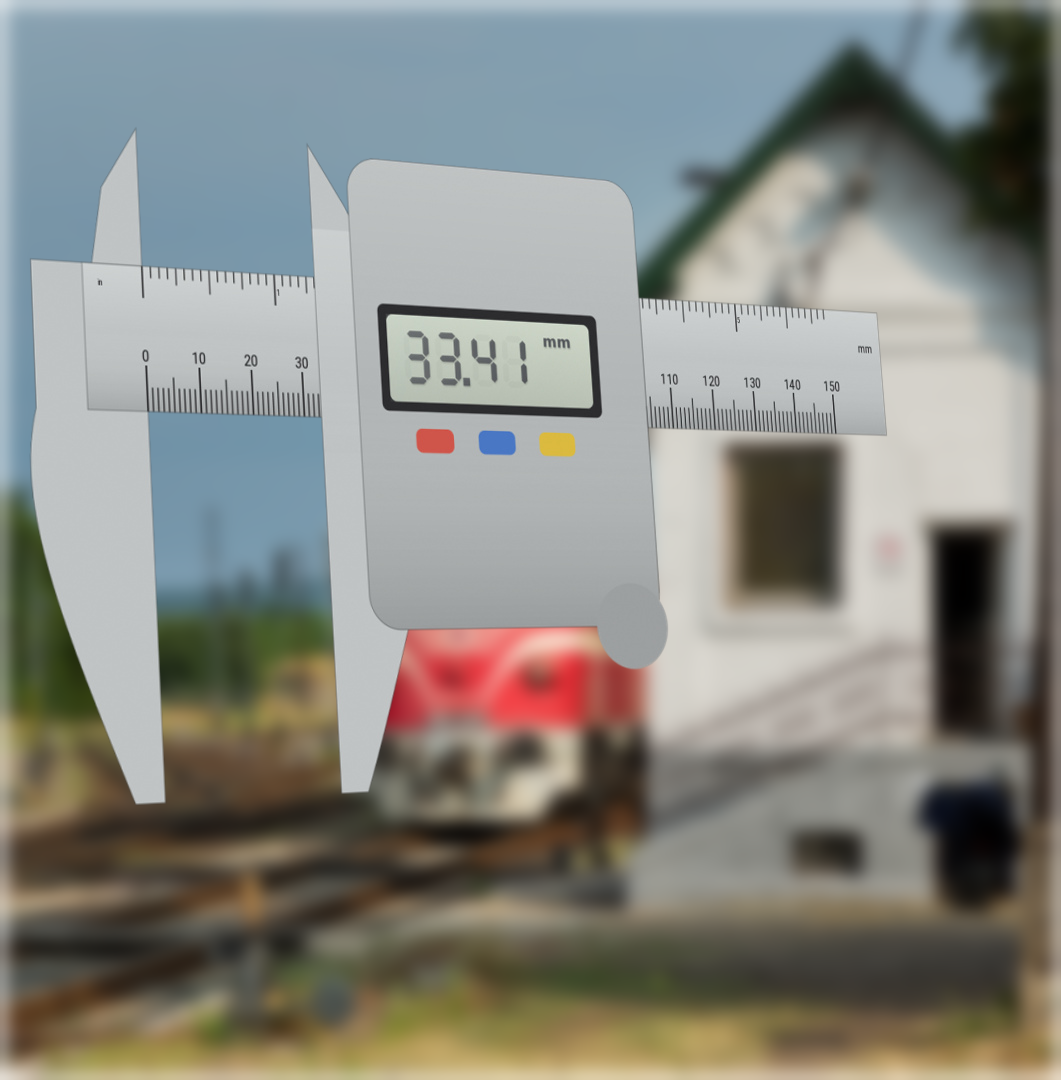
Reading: 33.41 mm
